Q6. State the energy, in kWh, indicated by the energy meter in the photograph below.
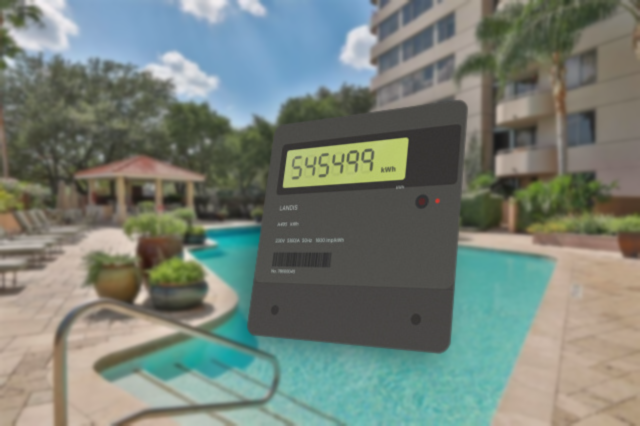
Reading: 545499 kWh
